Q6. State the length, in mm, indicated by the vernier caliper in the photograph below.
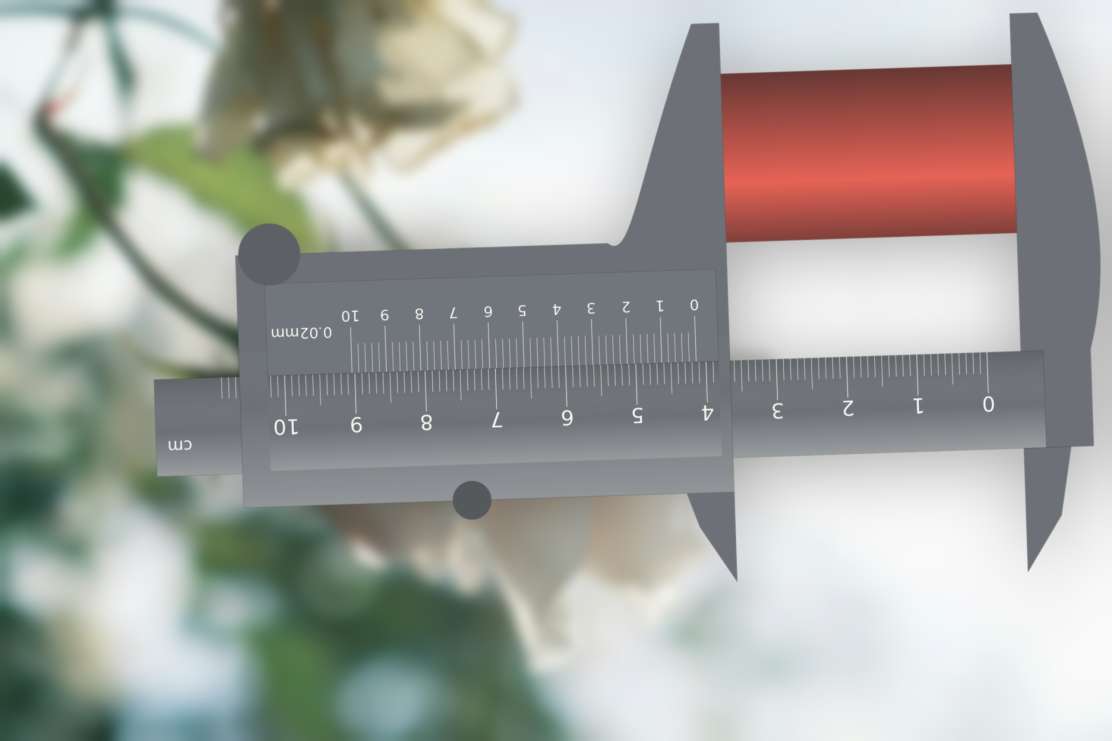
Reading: 41.4 mm
